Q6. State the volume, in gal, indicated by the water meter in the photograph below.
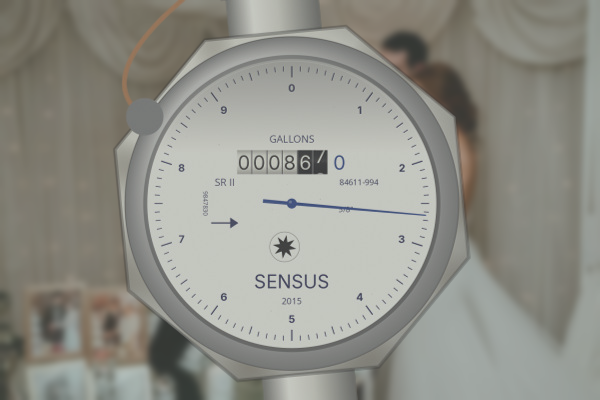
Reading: 8672.6 gal
